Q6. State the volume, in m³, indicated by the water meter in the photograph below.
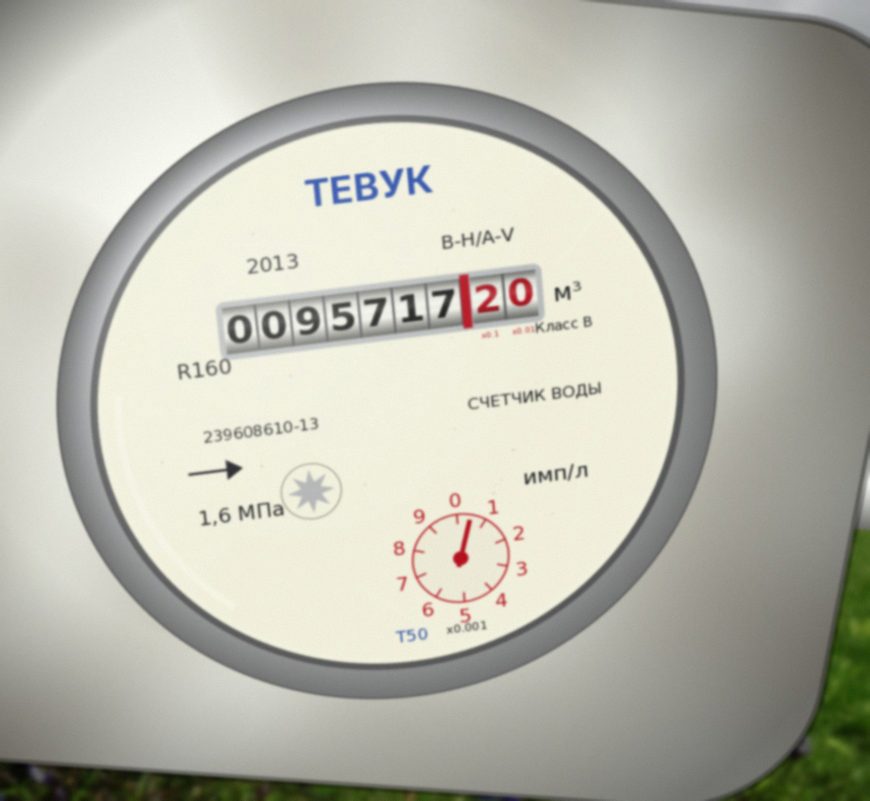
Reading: 95717.200 m³
